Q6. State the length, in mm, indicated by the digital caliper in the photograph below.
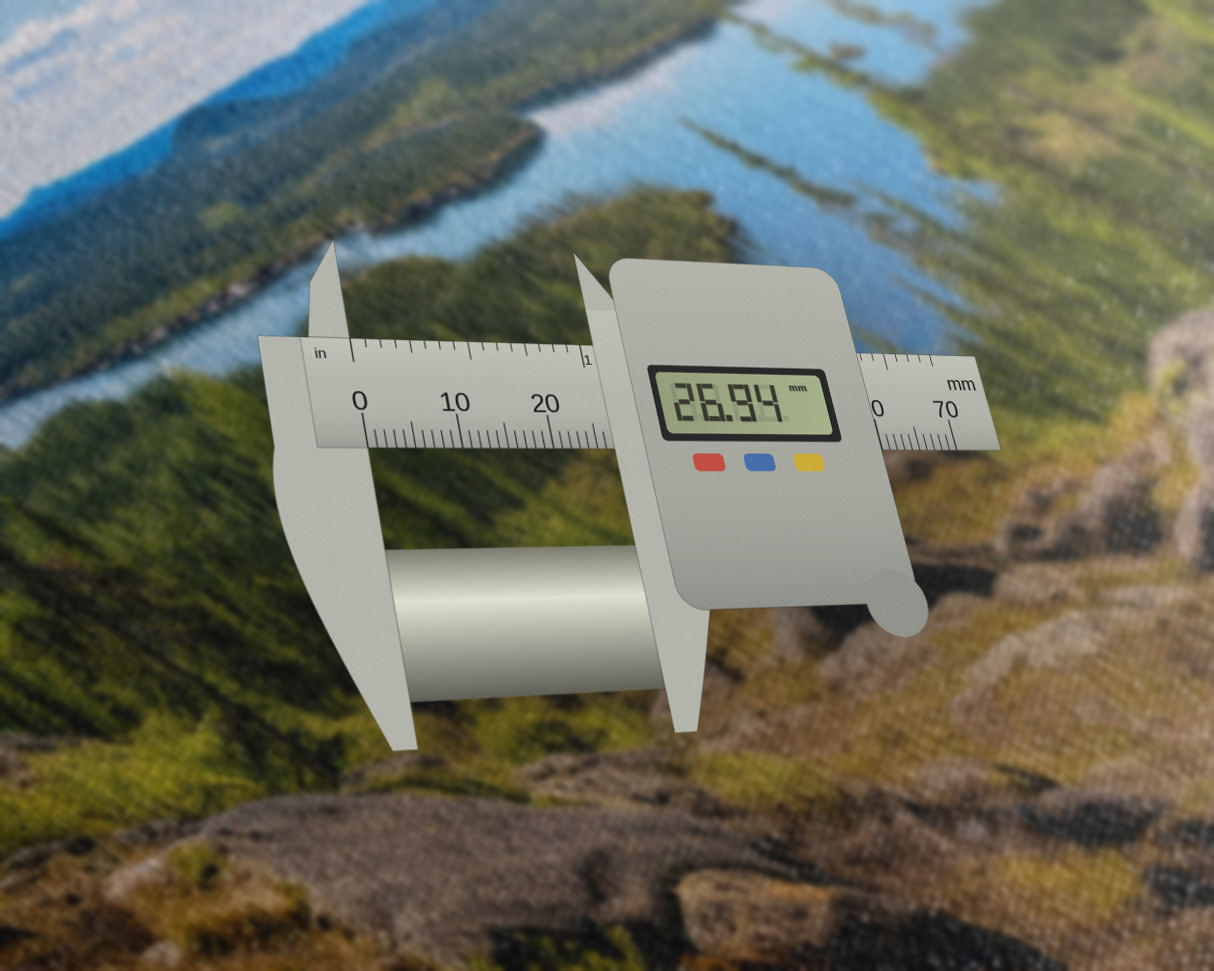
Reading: 26.94 mm
